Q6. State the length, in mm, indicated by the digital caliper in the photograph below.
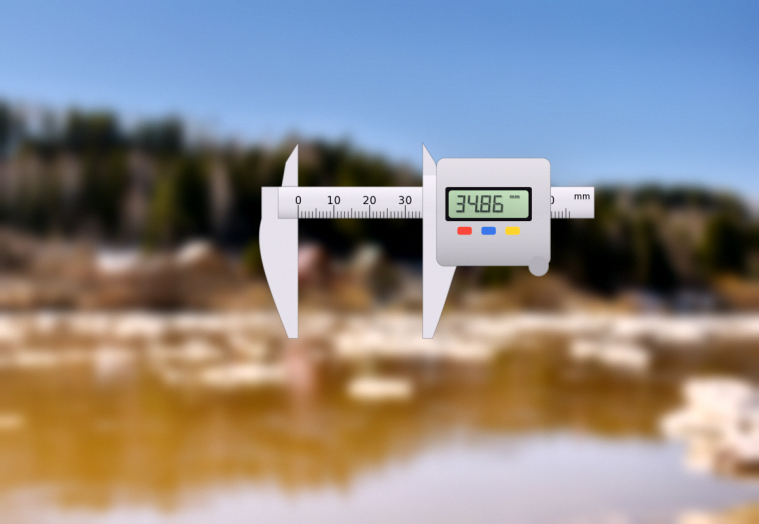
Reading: 34.86 mm
